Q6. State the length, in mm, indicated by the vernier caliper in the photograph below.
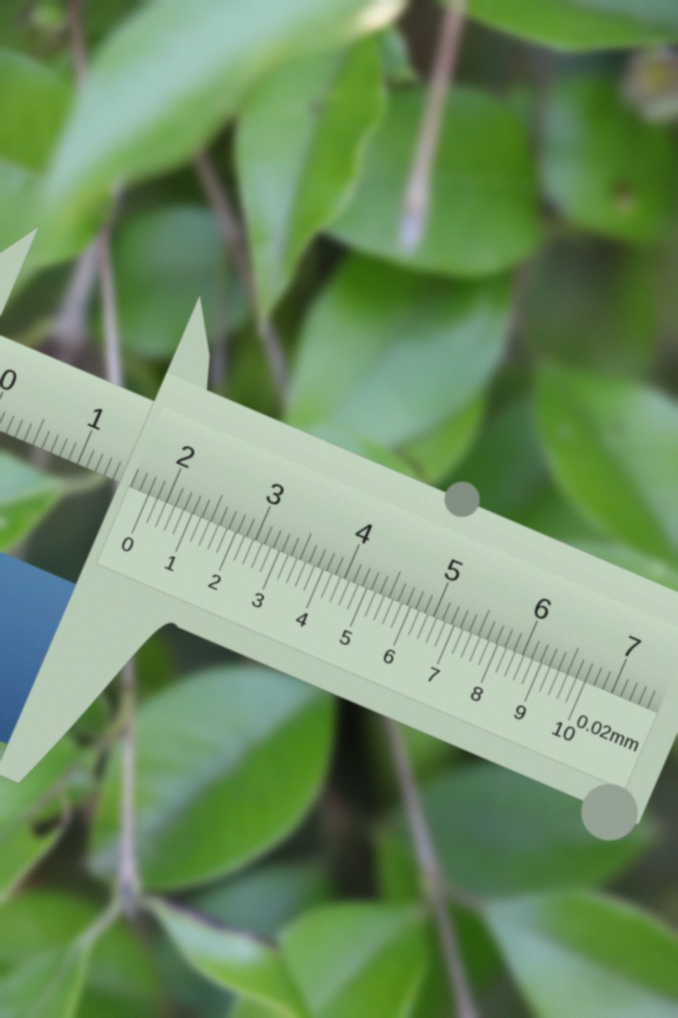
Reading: 18.0 mm
